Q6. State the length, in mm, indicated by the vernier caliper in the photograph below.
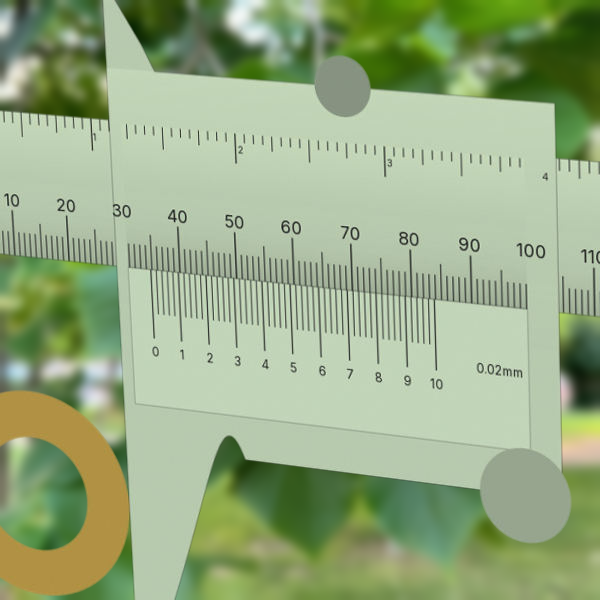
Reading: 34.8 mm
